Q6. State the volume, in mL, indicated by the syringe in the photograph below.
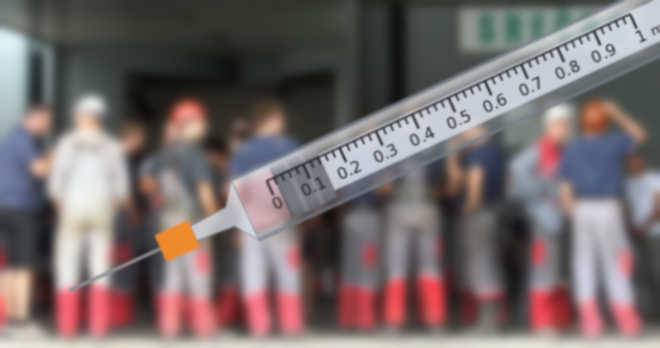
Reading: 0.02 mL
